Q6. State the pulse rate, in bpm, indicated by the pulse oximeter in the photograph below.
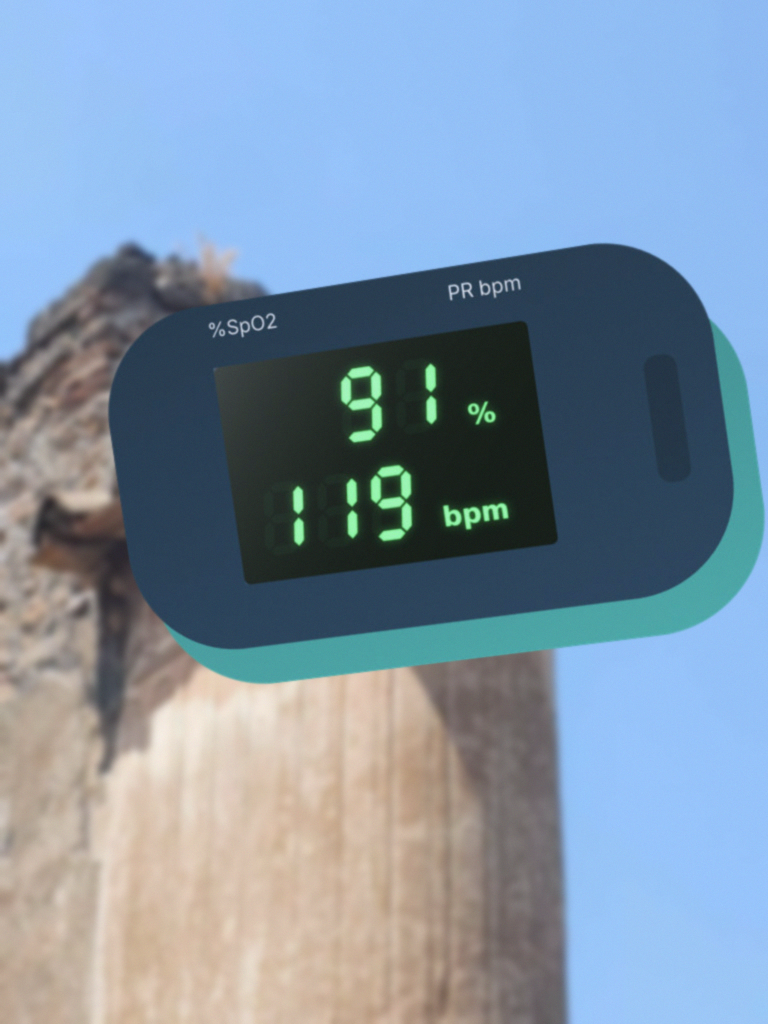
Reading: 119 bpm
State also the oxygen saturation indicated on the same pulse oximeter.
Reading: 91 %
